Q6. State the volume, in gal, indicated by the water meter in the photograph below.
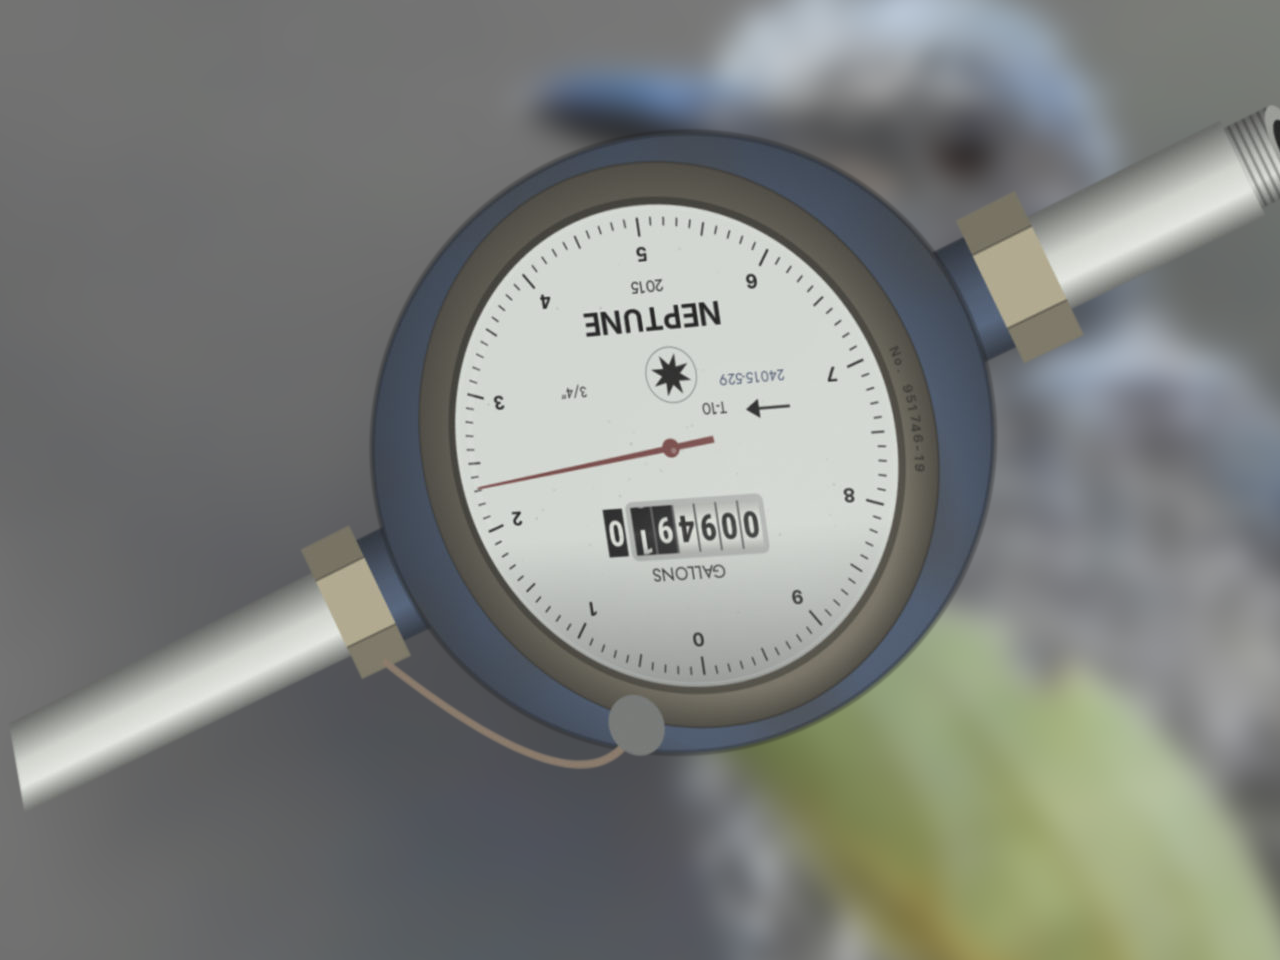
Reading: 94912.3 gal
